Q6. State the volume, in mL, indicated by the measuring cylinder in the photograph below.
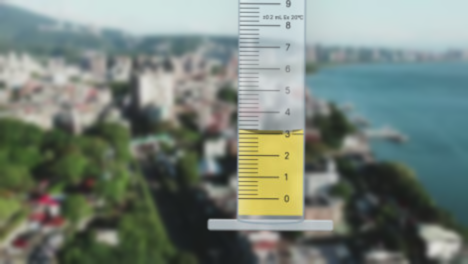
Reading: 3 mL
